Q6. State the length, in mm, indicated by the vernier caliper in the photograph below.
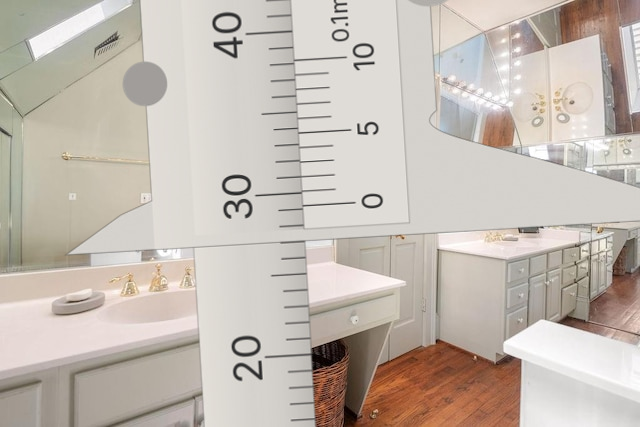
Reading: 29.2 mm
